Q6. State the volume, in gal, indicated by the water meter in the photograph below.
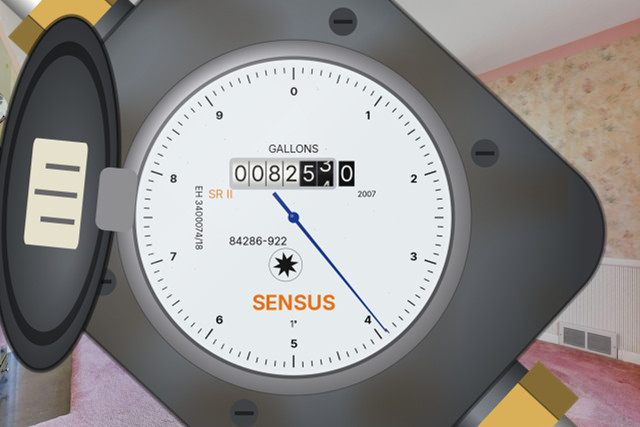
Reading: 82533.9 gal
